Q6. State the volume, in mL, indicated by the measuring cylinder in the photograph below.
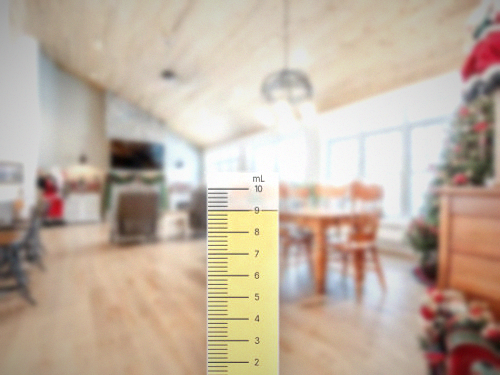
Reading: 9 mL
